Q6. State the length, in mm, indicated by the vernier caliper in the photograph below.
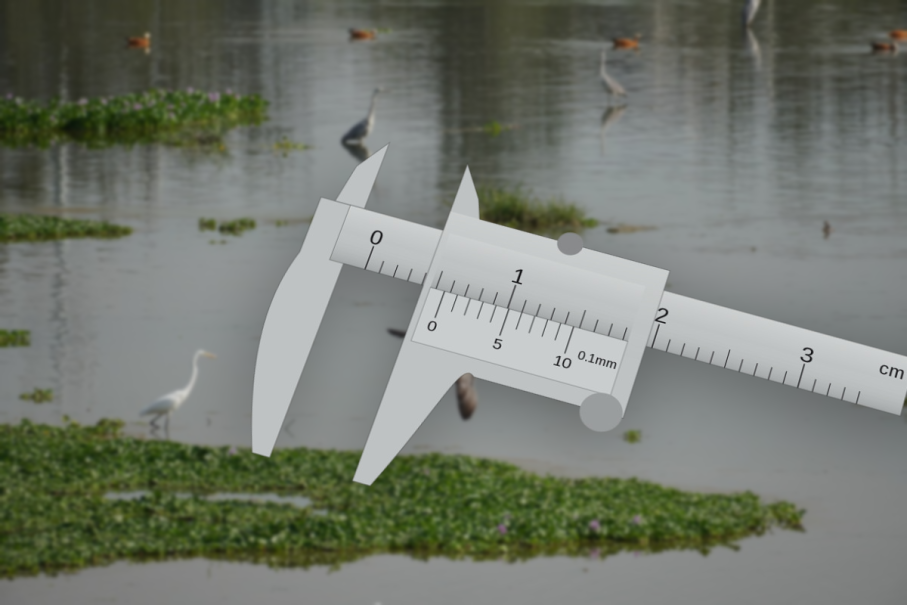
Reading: 5.6 mm
